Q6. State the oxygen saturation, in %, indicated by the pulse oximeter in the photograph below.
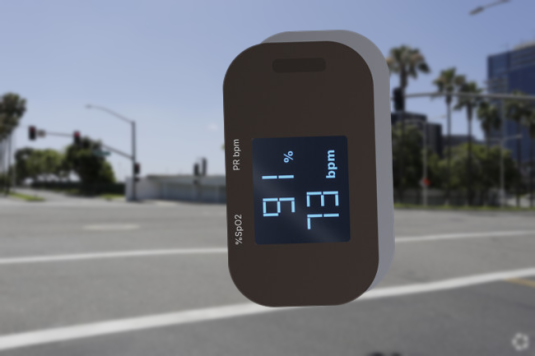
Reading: 91 %
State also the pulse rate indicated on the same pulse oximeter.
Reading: 73 bpm
